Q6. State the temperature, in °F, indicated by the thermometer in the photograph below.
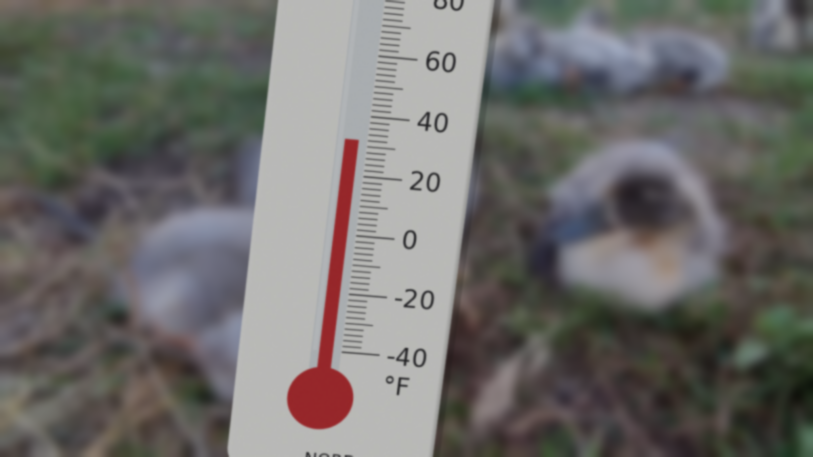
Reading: 32 °F
